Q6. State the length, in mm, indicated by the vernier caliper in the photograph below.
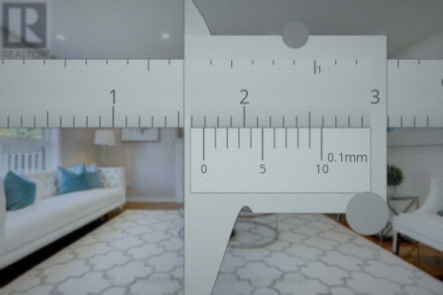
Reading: 16.9 mm
